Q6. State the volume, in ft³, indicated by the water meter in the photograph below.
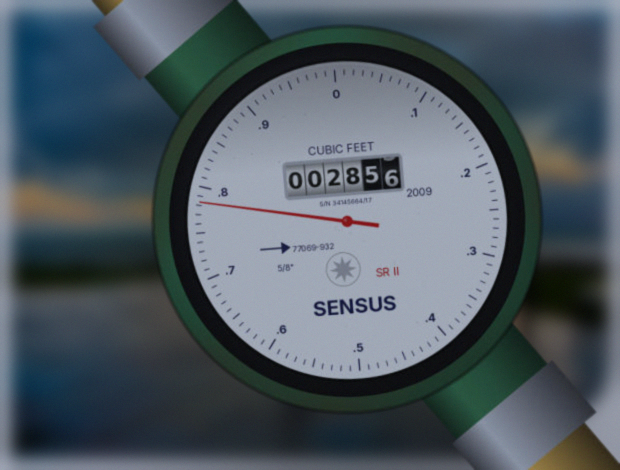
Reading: 2855.78 ft³
